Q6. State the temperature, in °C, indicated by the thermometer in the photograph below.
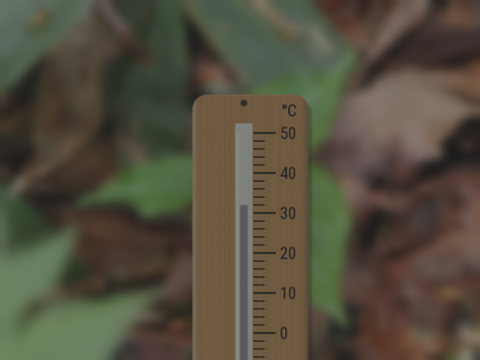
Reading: 32 °C
